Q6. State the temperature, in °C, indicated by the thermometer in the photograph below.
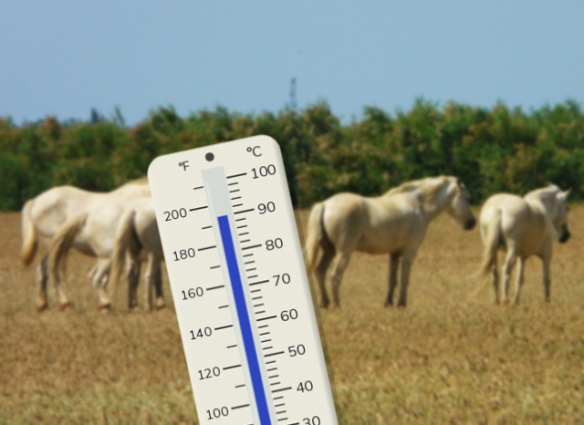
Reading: 90 °C
